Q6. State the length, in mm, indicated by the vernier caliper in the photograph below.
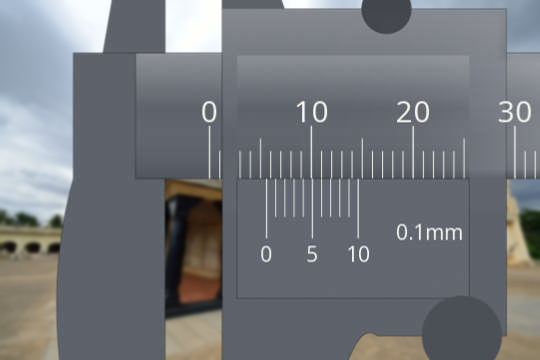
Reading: 5.6 mm
